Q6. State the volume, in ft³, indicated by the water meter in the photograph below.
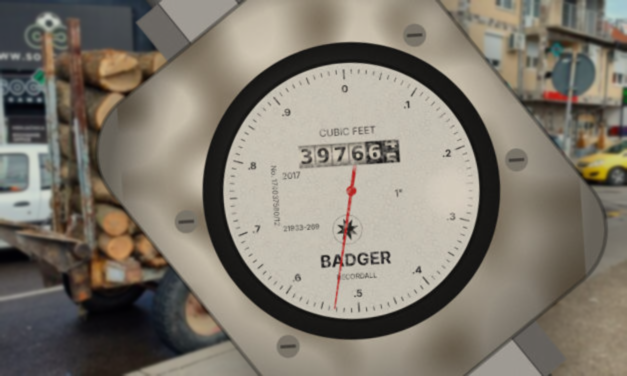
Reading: 397664.53 ft³
